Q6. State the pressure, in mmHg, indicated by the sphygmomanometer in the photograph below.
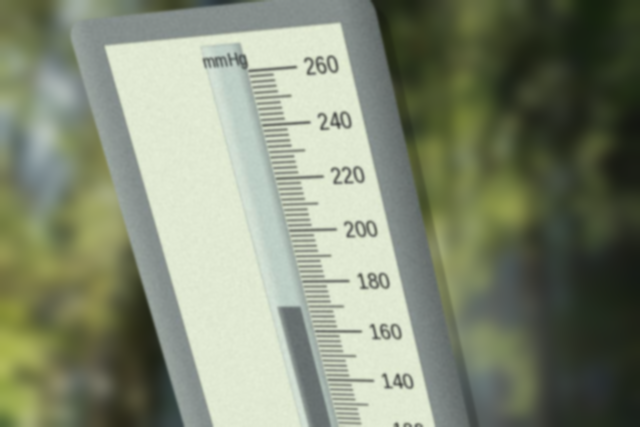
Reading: 170 mmHg
